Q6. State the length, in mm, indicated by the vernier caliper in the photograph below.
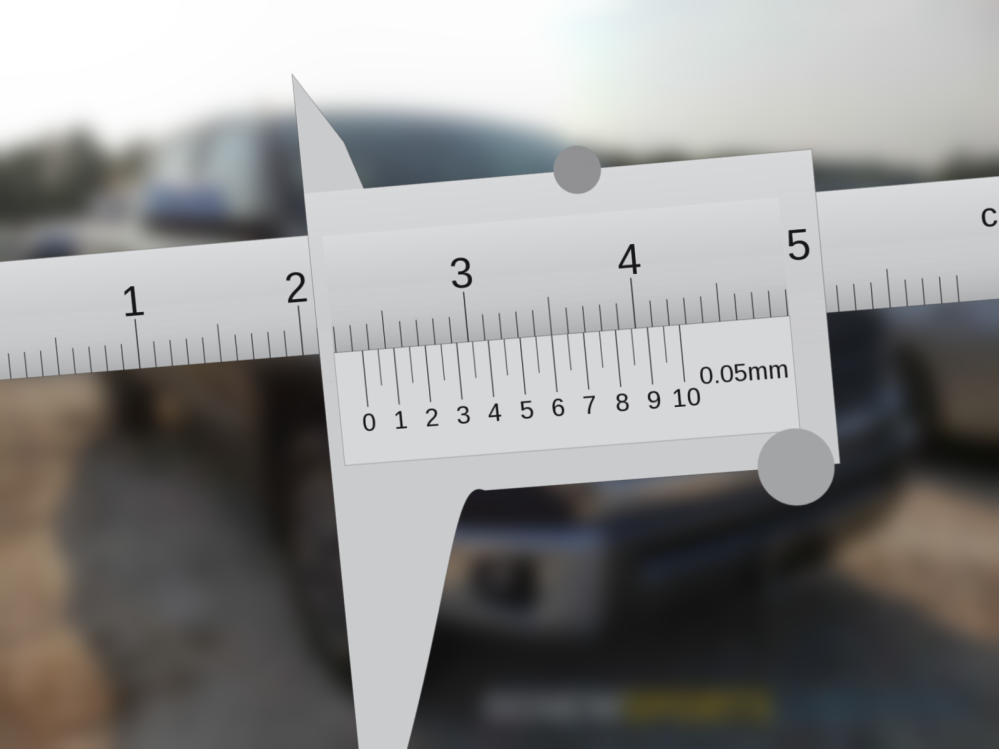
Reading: 23.6 mm
